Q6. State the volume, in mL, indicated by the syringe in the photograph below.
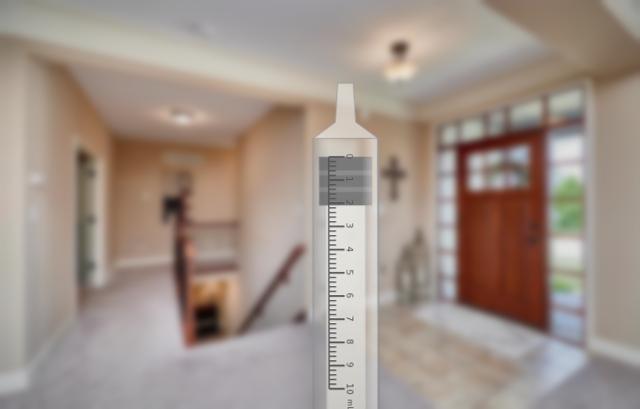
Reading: 0 mL
